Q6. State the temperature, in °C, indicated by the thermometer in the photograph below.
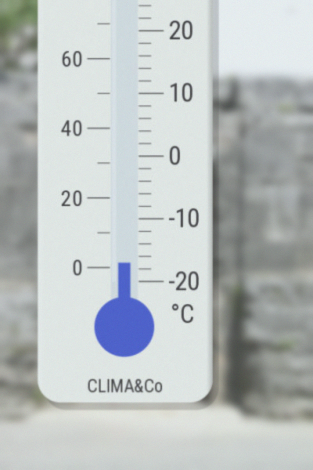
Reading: -17 °C
